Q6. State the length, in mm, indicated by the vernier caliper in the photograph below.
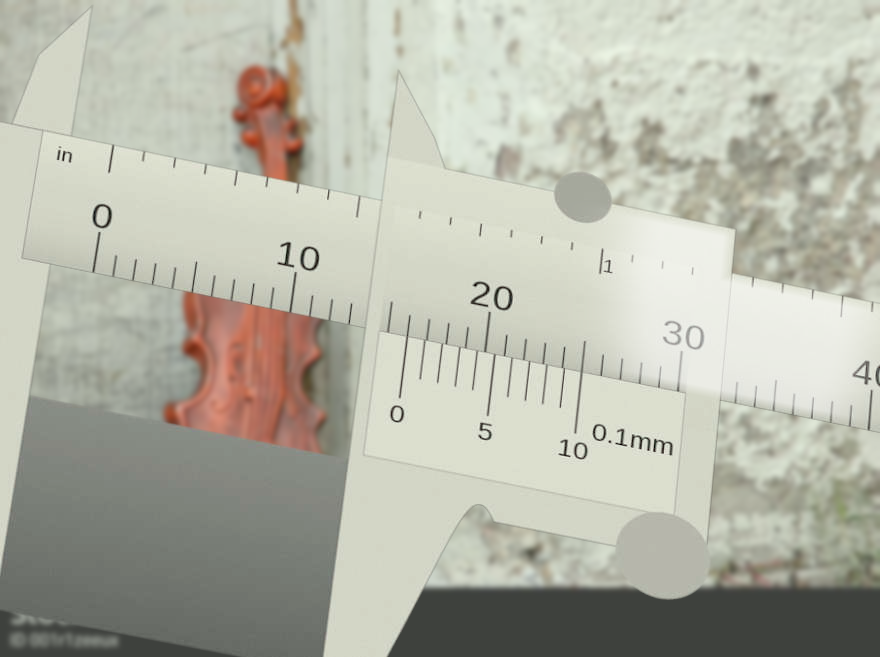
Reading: 16.0 mm
